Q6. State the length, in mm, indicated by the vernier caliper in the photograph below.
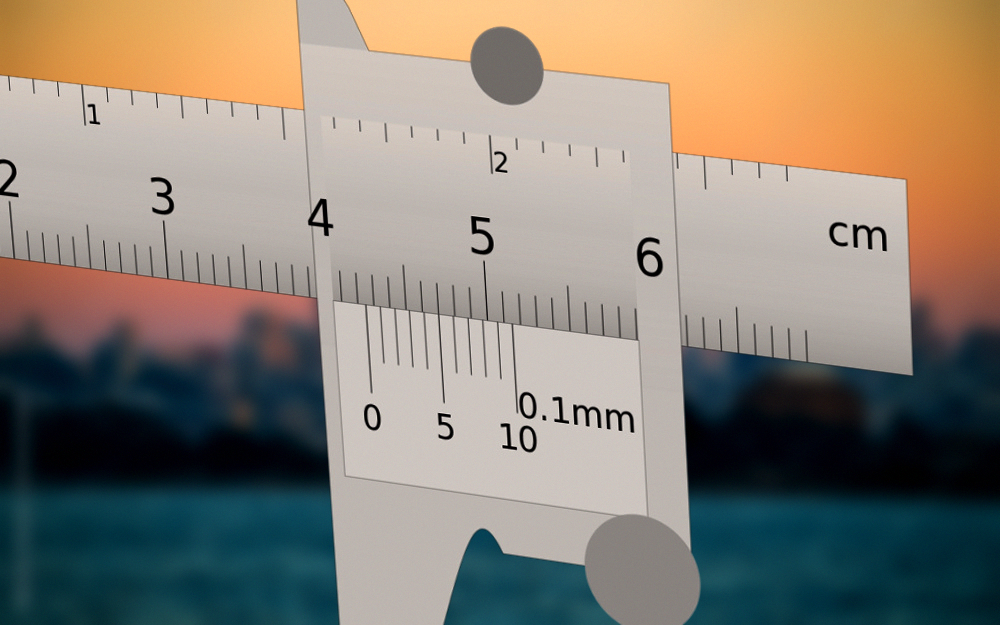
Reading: 42.5 mm
